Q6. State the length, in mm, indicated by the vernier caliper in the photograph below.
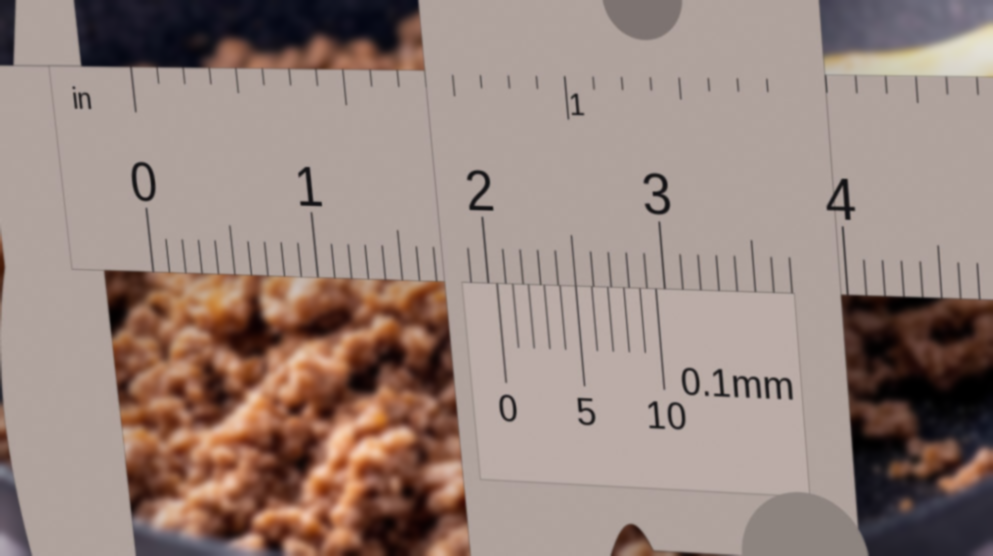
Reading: 20.5 mm
